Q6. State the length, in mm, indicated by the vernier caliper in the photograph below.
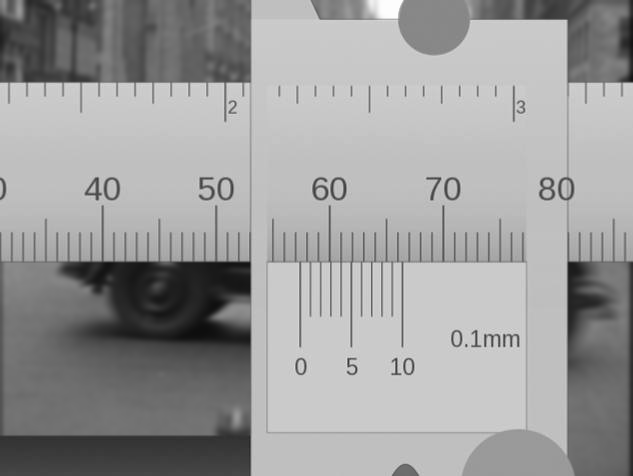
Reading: 57.4 mm
